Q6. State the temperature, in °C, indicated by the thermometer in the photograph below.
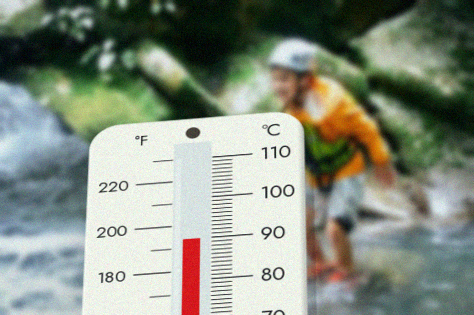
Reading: 90 °C
